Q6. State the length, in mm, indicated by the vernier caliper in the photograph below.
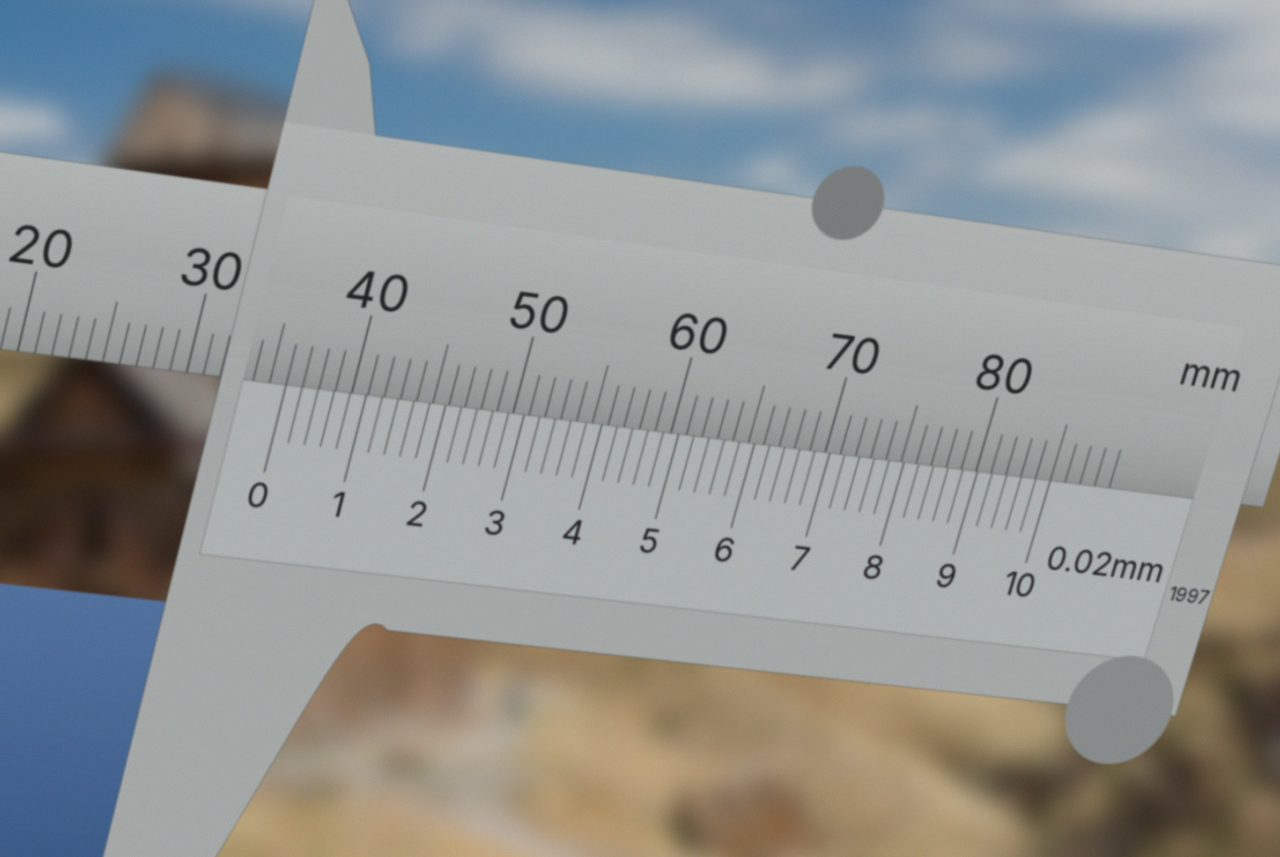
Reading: 36.0 mm
